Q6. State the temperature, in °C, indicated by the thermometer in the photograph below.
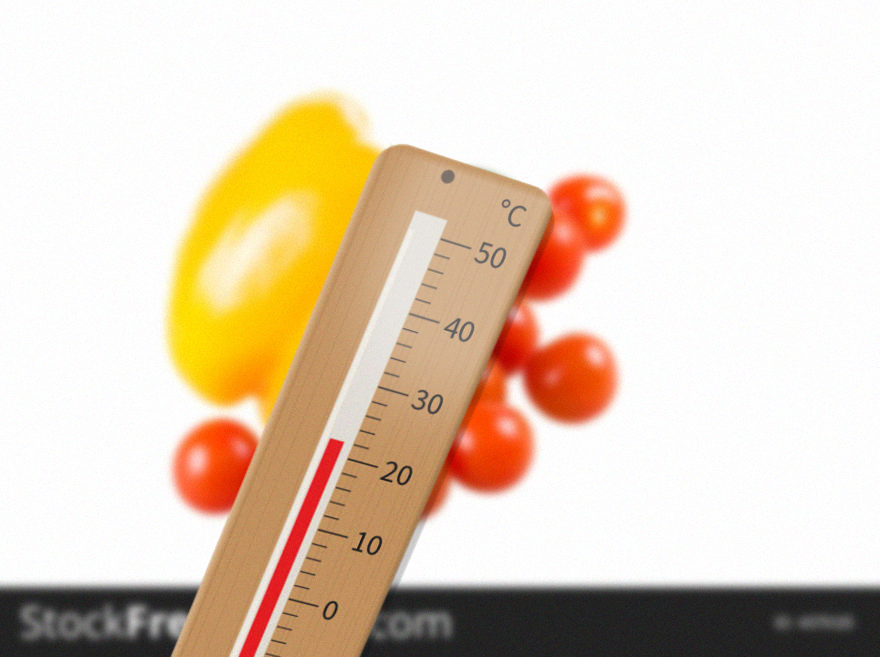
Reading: 22 °C
